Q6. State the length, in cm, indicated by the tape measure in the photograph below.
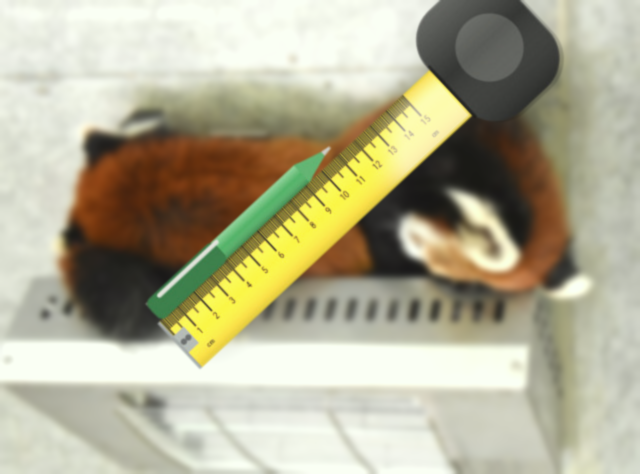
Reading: 11 cm
